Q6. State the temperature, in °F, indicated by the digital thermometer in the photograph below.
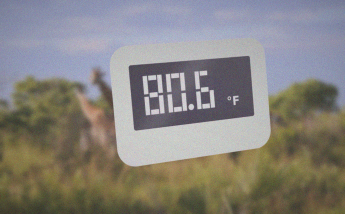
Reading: 80.6 °F
